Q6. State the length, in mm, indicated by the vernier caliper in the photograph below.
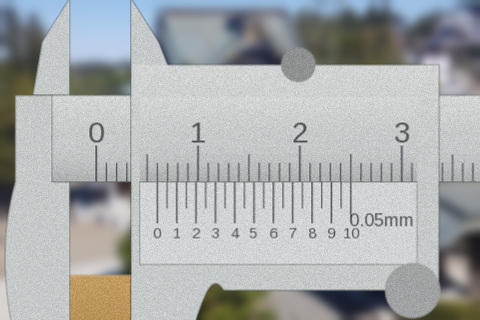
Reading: 6.0 mm
